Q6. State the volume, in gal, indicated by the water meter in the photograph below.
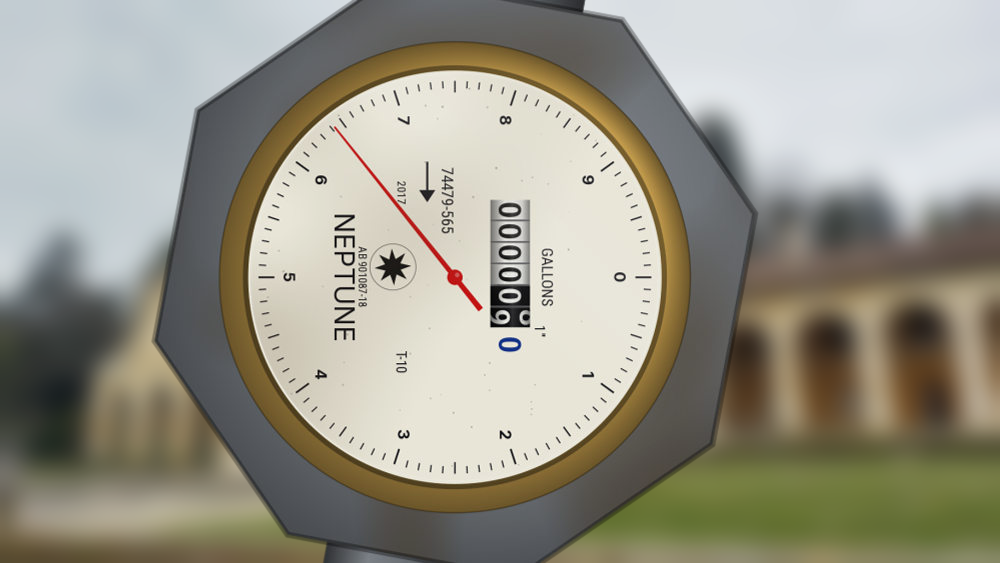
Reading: 86.4 gal
